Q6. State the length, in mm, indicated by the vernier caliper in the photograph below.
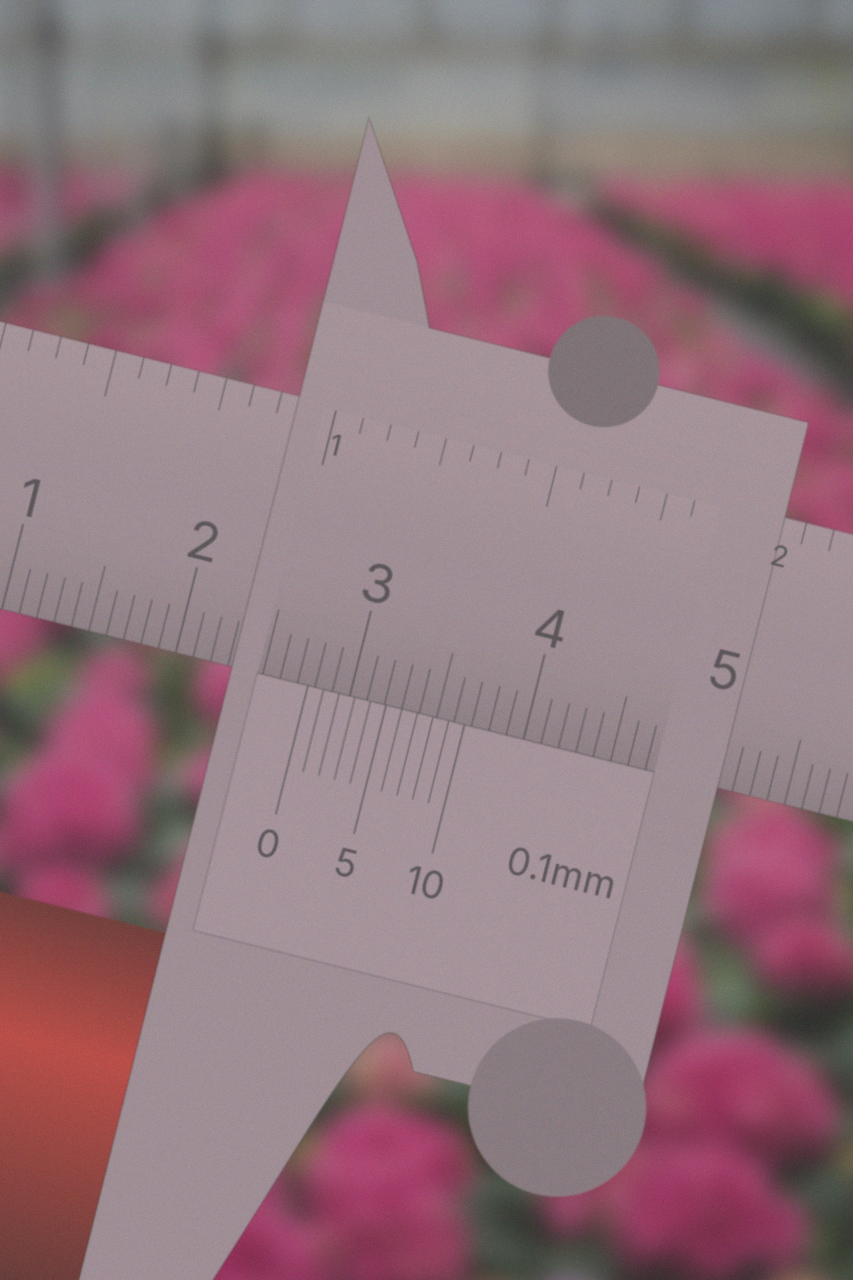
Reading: 27.6 mm
